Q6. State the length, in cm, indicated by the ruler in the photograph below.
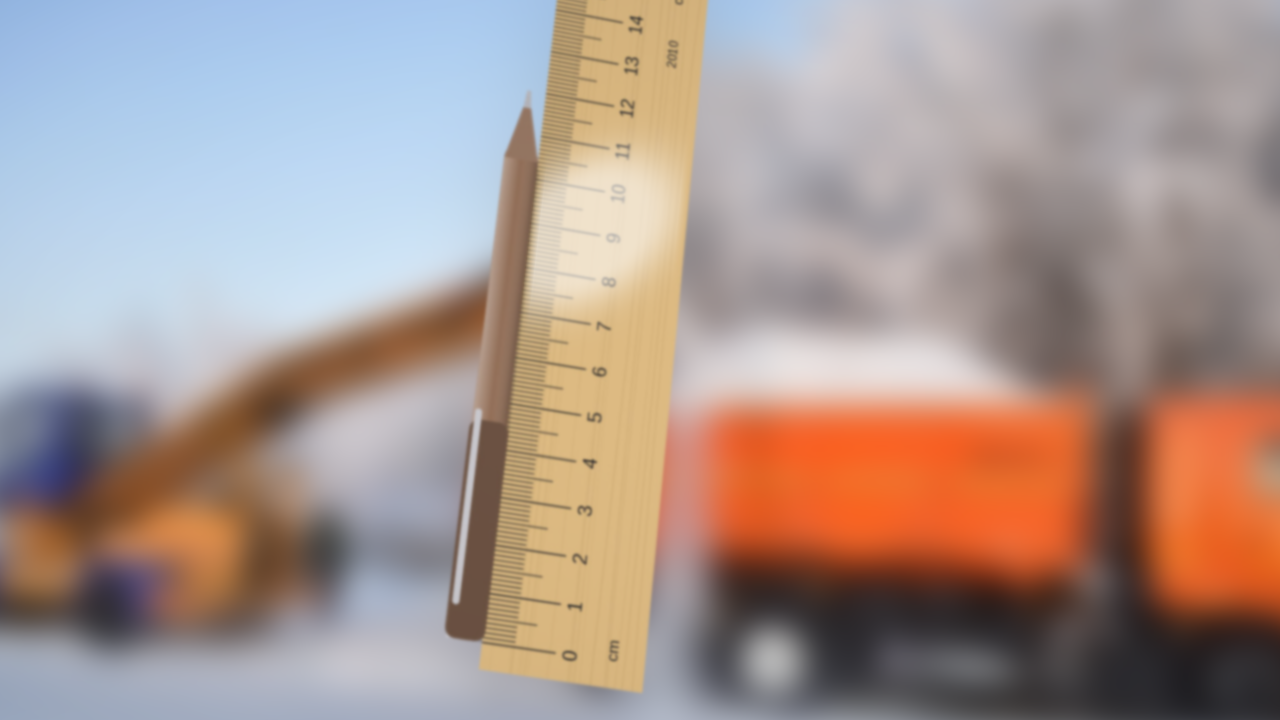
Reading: 12 cm
